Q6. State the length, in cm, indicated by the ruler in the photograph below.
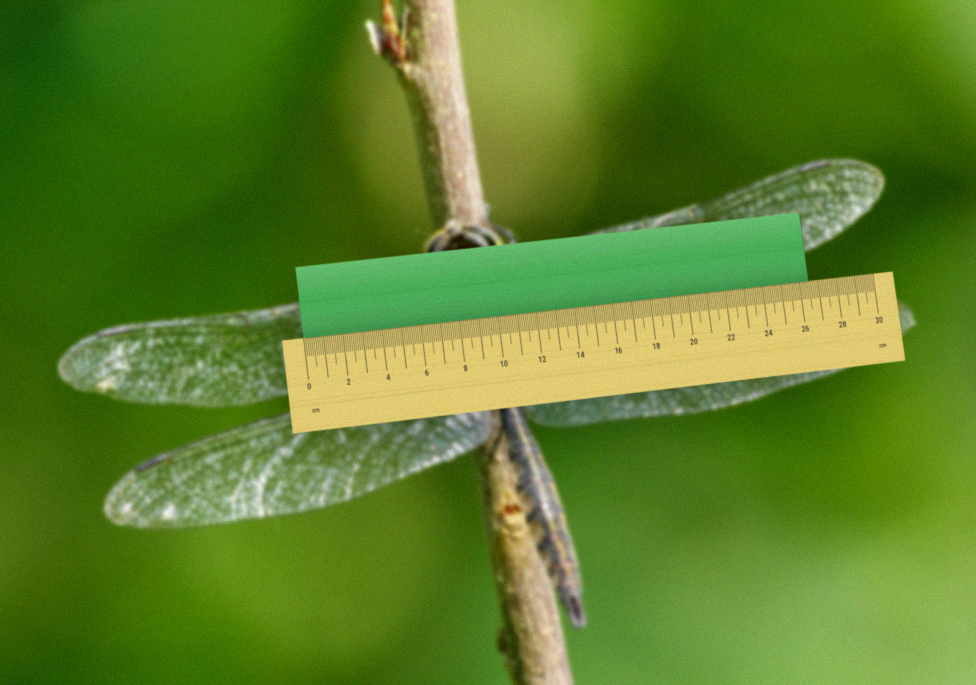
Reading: 26.5 cm
